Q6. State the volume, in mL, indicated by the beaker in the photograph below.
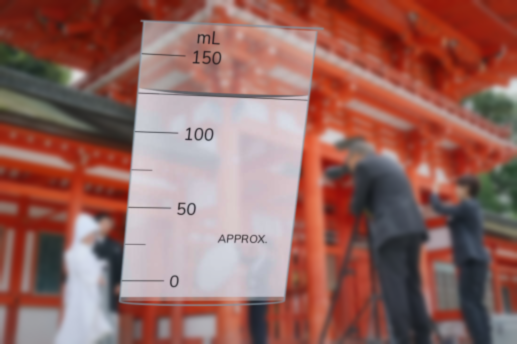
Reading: 125 mL
